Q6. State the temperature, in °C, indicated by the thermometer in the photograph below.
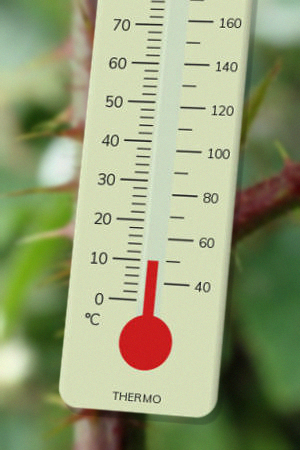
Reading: 10 °C
